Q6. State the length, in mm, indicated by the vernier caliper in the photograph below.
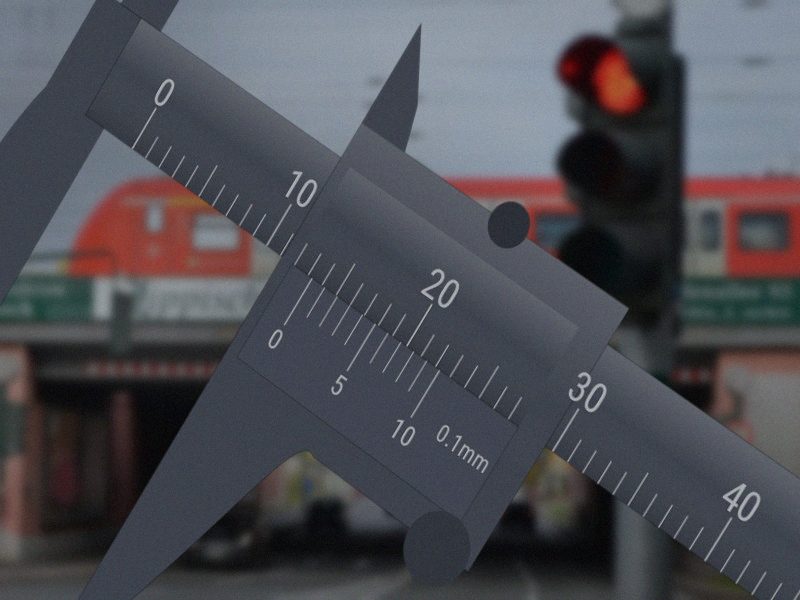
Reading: 13.3 mm
